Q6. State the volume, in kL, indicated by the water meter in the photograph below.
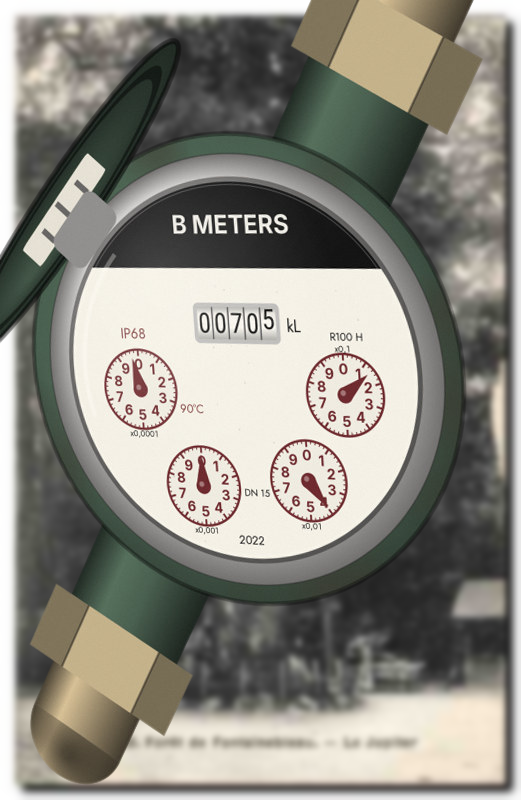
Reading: 705.1399 kL
